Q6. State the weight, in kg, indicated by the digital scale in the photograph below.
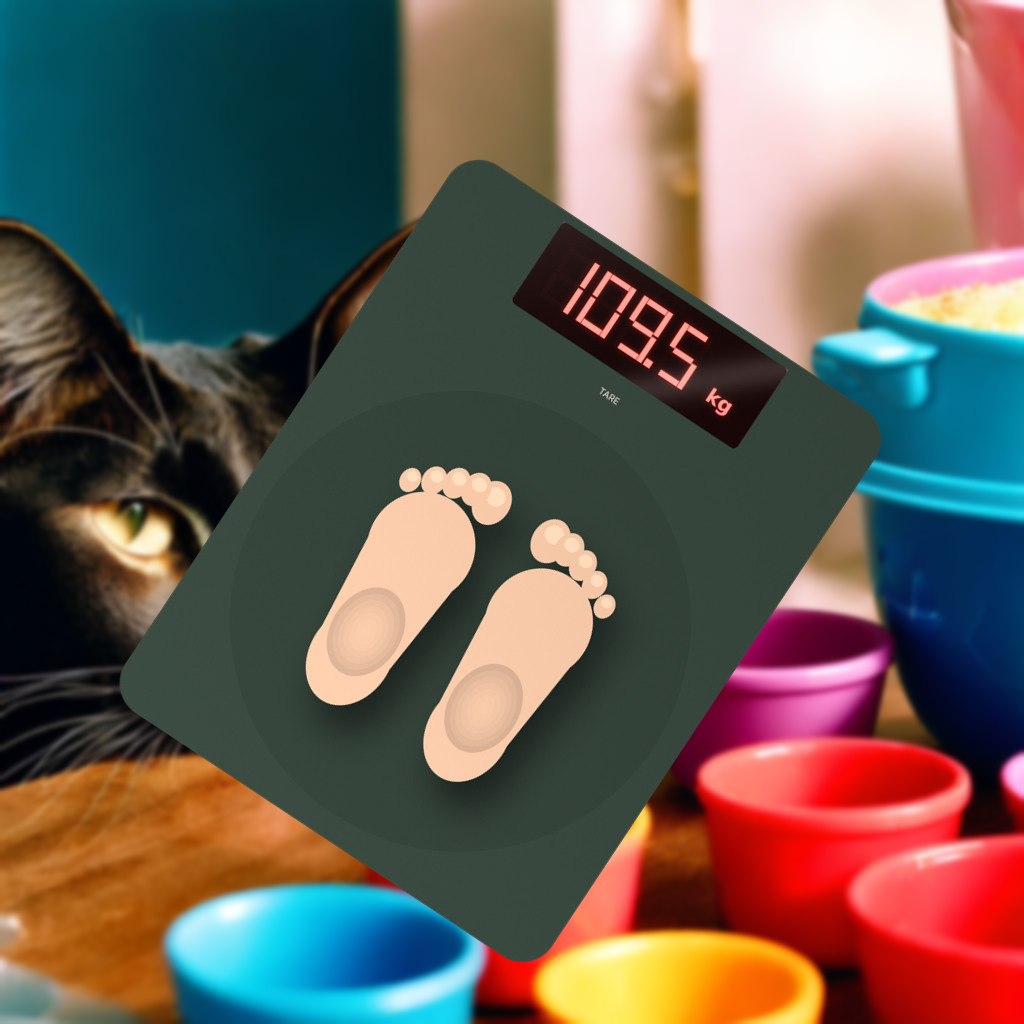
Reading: 109.5 kg
